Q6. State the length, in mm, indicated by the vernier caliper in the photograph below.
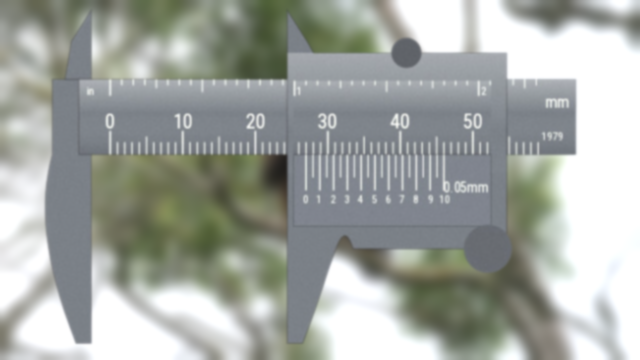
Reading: 27.0 mm
